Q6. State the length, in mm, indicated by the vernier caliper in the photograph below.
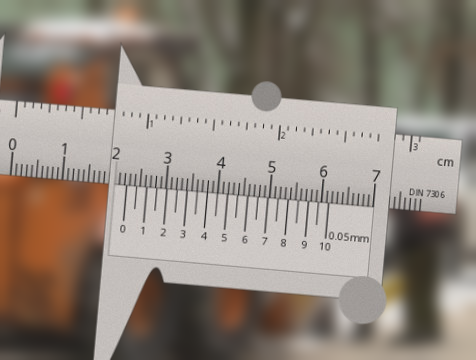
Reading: 22.4 mm
